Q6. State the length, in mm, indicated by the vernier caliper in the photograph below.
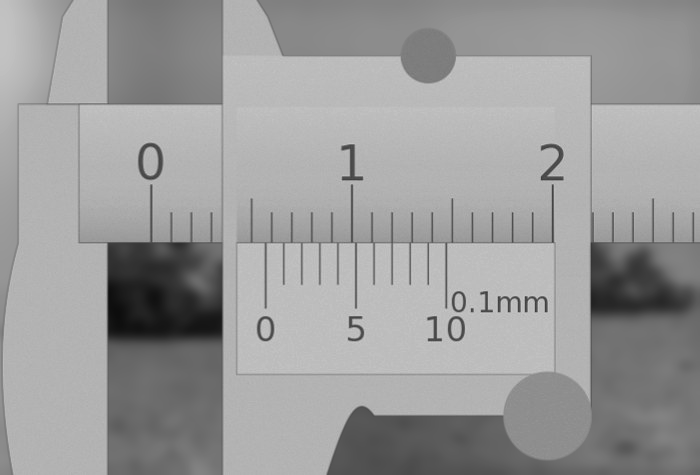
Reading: 5.7 mm
